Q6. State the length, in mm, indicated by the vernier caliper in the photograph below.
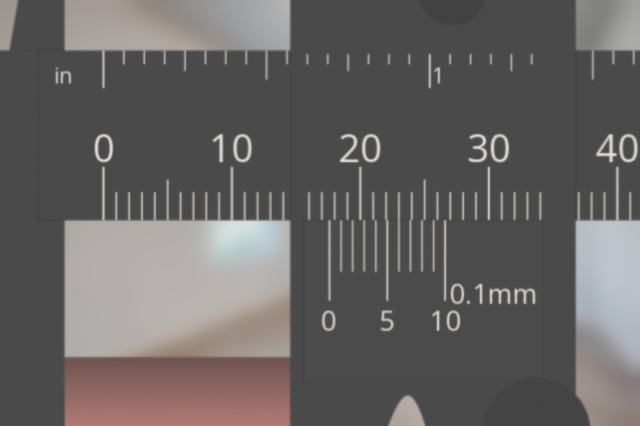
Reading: 17.6 mm
